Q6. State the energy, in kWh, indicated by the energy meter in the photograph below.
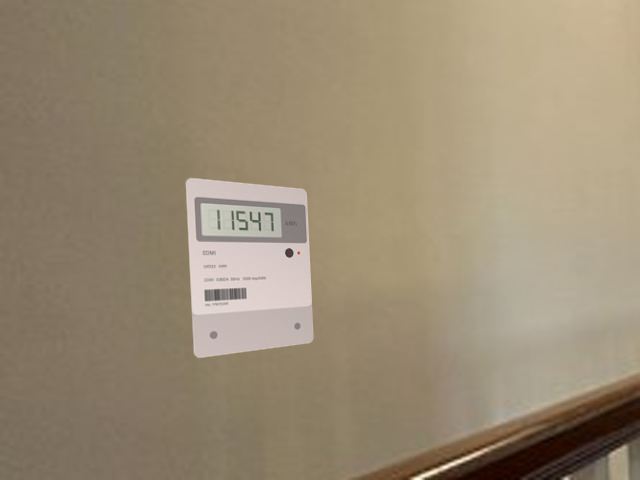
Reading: 11547 kWh
